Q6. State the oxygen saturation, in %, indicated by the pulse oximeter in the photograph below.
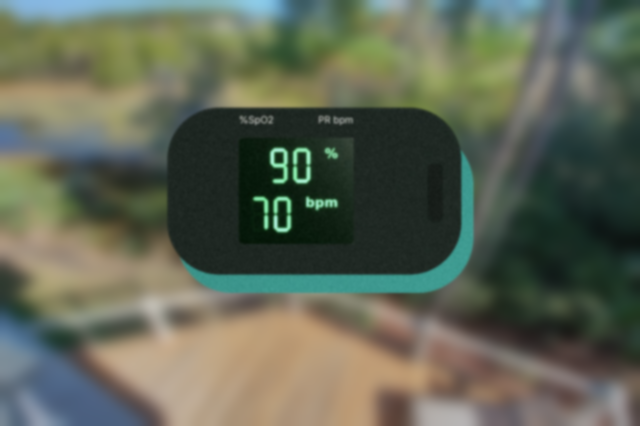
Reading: 90 %
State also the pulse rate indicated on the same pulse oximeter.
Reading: 70 bpm
